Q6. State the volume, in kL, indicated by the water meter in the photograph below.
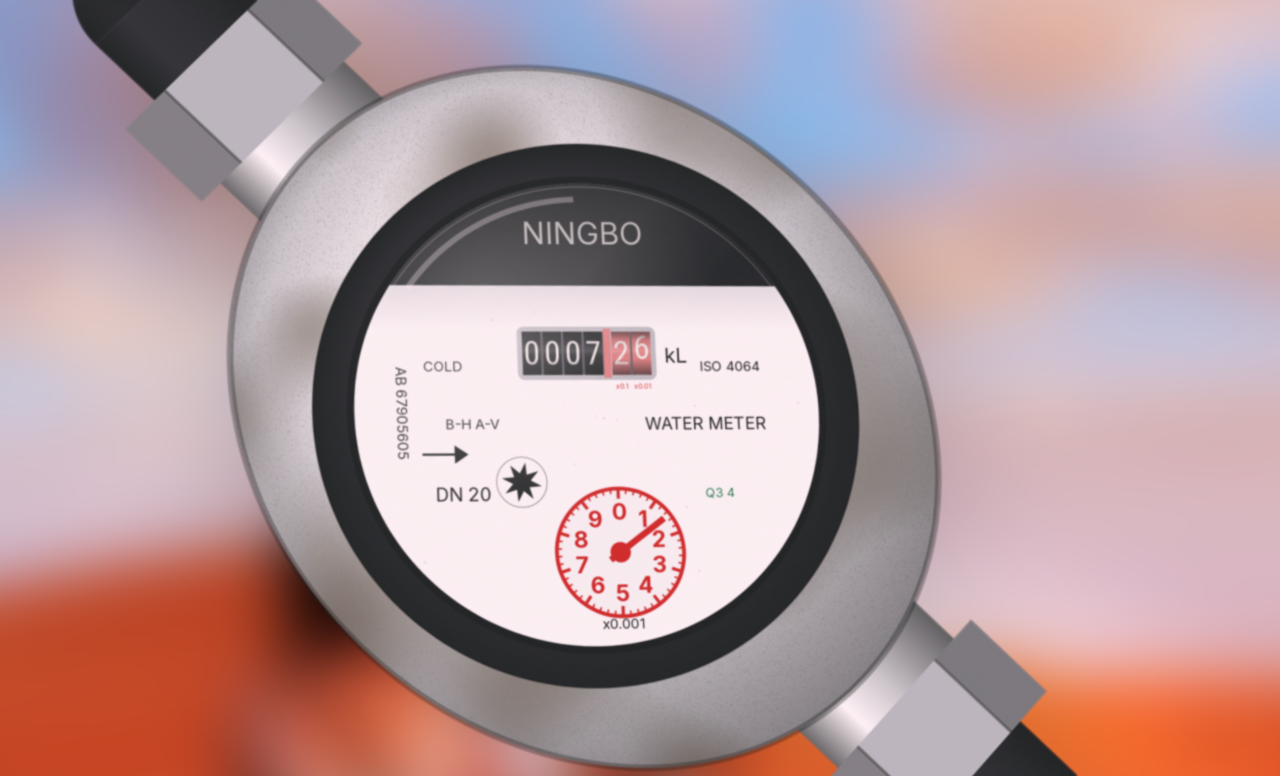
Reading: 7.261 kL
